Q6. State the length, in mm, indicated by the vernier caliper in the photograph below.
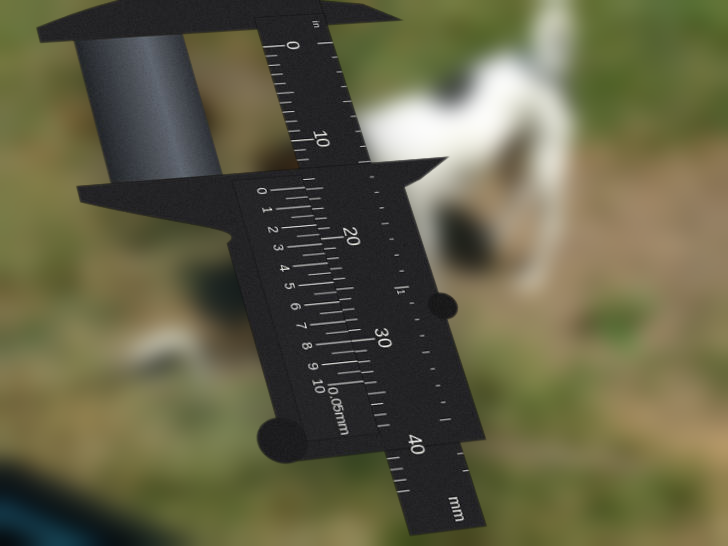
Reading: 14.8 mm
